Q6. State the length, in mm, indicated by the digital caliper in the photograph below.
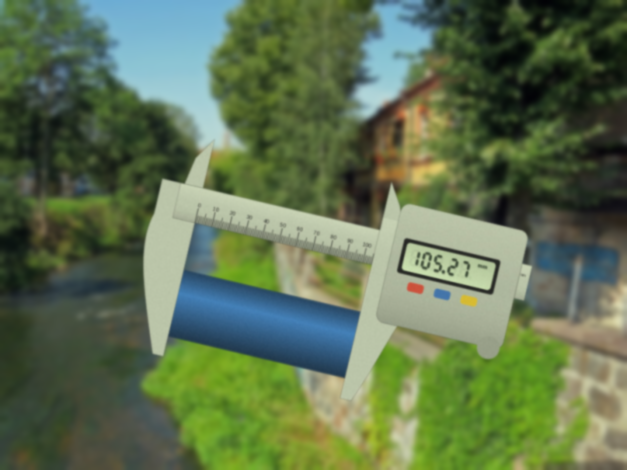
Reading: 105.27 mm
